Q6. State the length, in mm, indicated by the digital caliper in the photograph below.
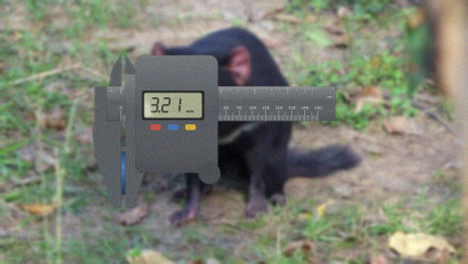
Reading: 3.21 mm
